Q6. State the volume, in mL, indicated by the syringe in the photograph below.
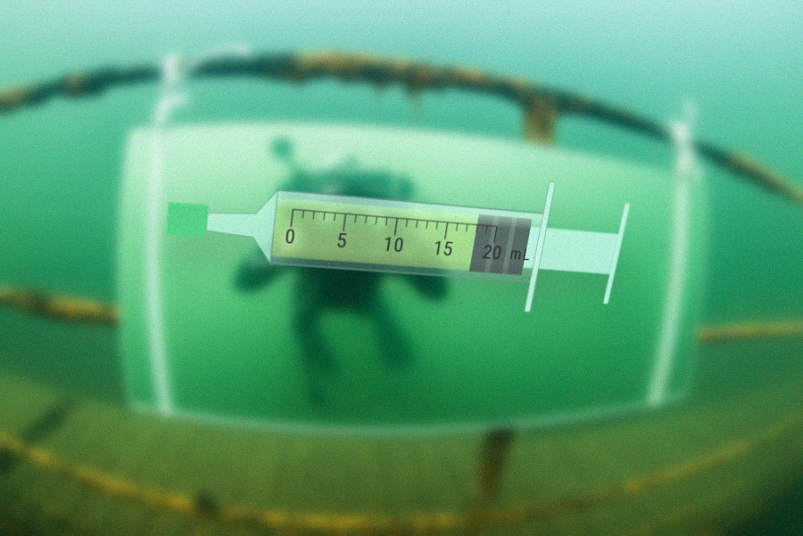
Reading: 18 mL
